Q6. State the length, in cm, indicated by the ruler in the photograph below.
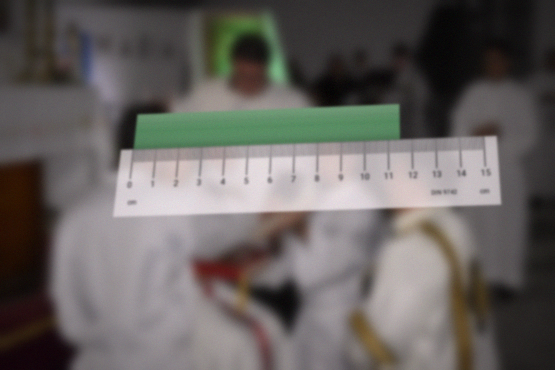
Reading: 11.5 cm
